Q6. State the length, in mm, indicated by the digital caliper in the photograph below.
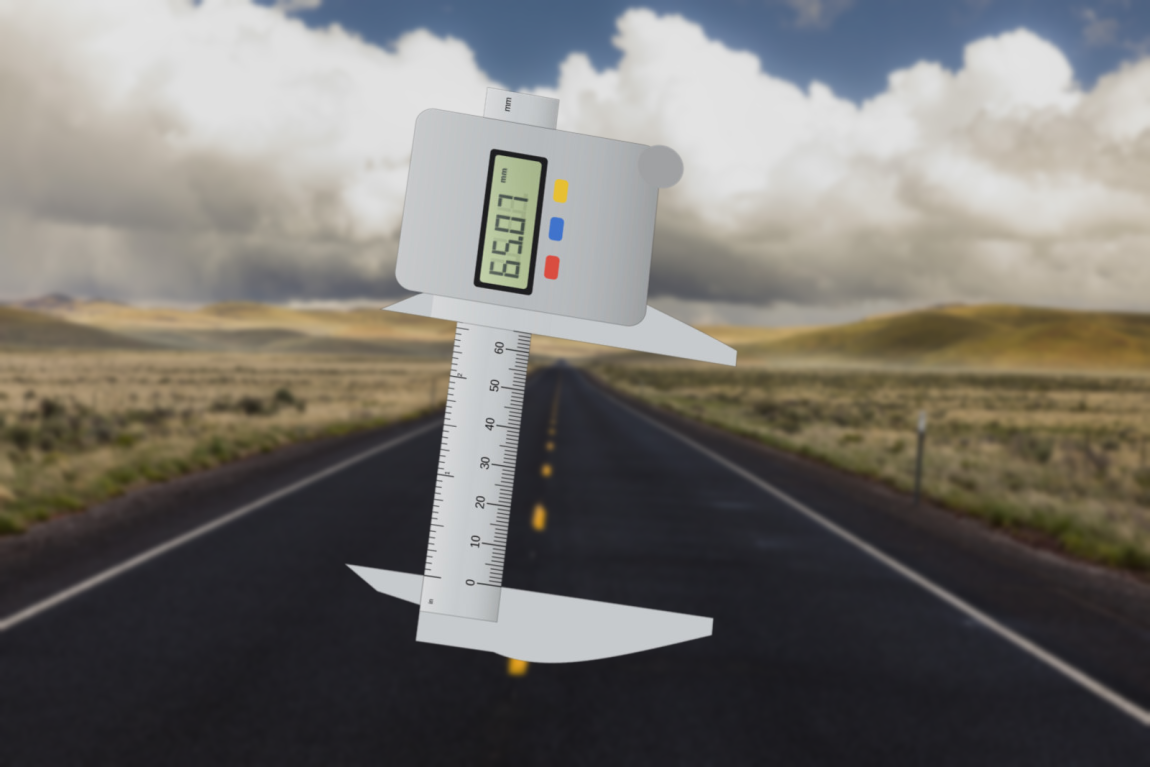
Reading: 65.07 mm
